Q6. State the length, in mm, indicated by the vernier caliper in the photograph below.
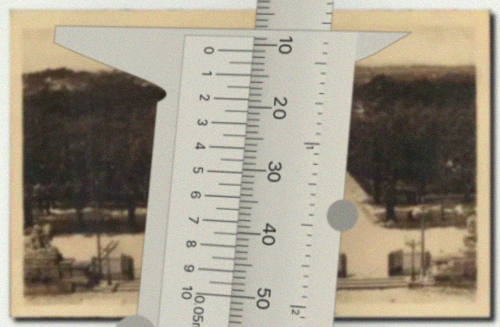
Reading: 11.0 mm
